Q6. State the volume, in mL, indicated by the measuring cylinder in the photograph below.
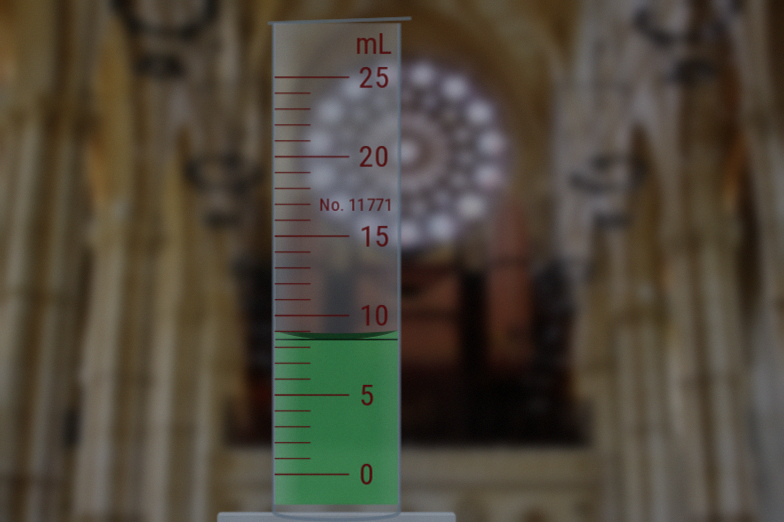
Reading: 8.5 mL
